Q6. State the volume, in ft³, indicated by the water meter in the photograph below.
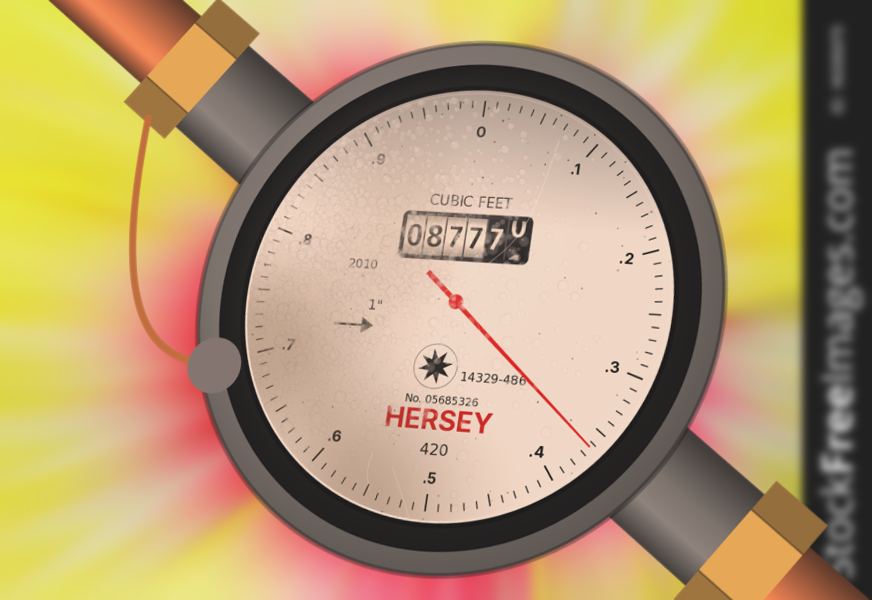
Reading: 87770.36 ft³
